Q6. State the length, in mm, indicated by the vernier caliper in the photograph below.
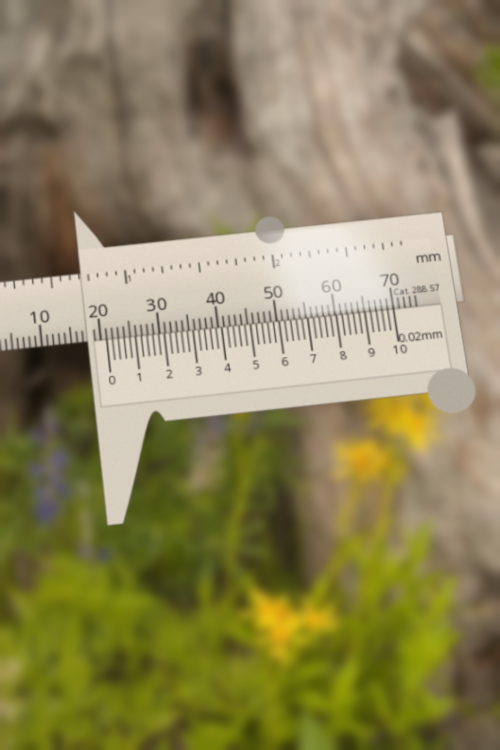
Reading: 21.0 mm
